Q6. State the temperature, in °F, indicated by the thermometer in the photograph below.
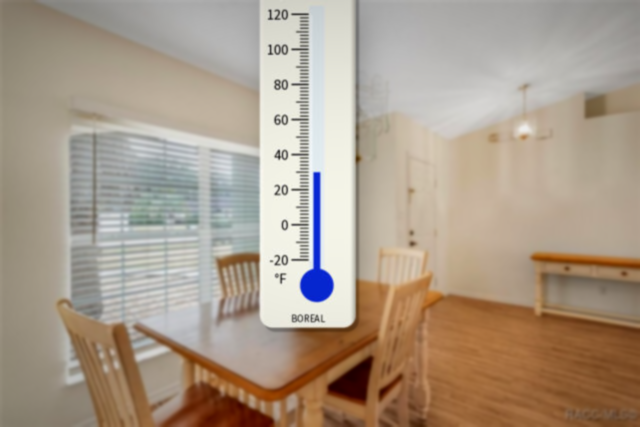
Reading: 30 °F
